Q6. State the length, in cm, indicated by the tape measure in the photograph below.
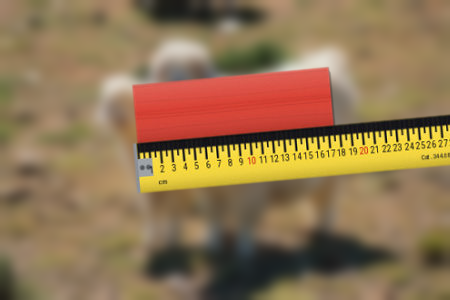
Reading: 17.5 cm
